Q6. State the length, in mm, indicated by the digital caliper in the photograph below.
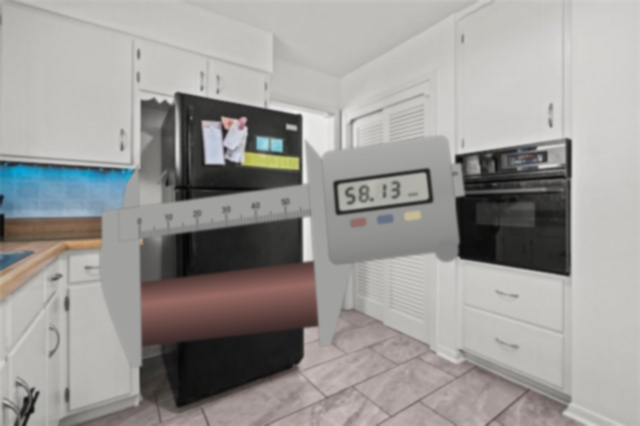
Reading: 58.13 mm
